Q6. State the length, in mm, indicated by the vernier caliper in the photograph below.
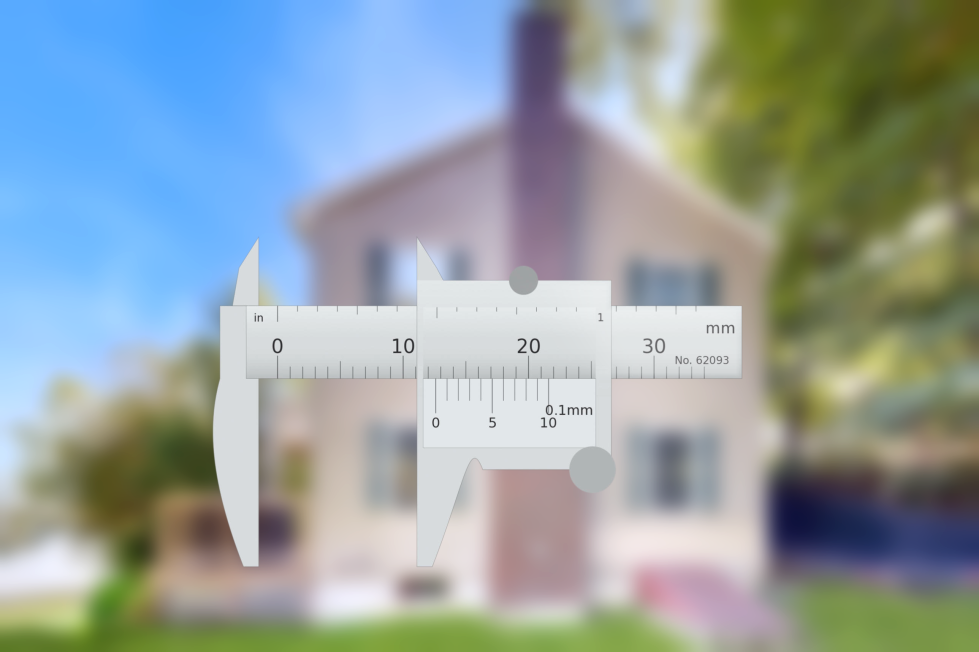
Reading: 12.6 mm
